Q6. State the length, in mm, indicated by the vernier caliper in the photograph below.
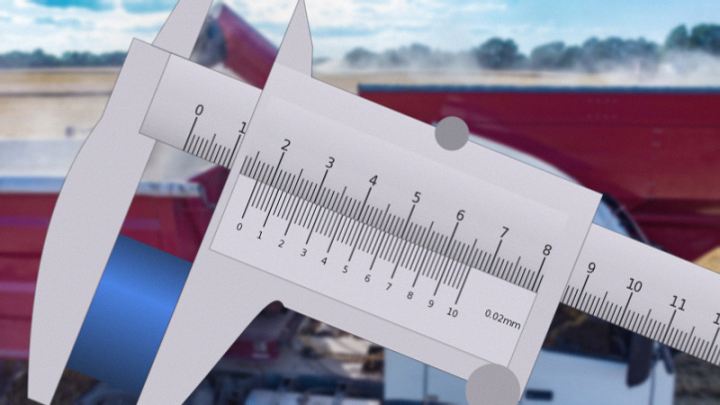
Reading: 17.0 mm
